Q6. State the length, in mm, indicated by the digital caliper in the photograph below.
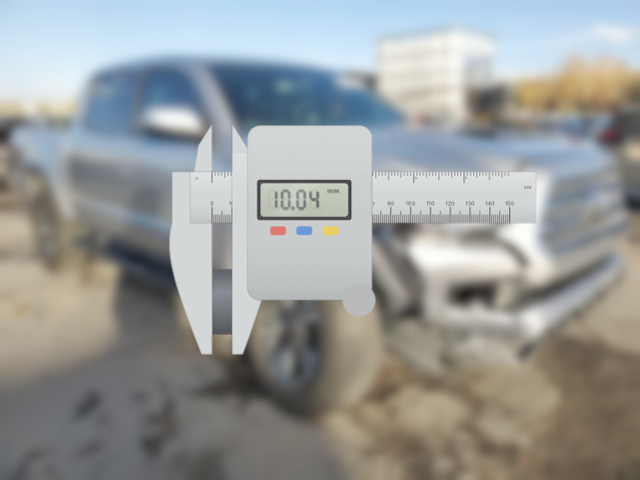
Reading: 10.04 mm
